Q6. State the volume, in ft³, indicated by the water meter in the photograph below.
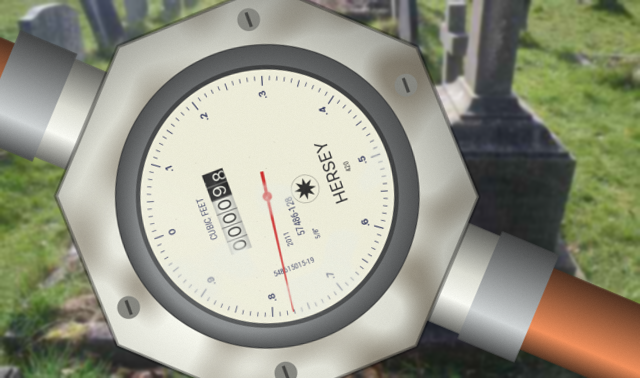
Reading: 97.77 ft³
